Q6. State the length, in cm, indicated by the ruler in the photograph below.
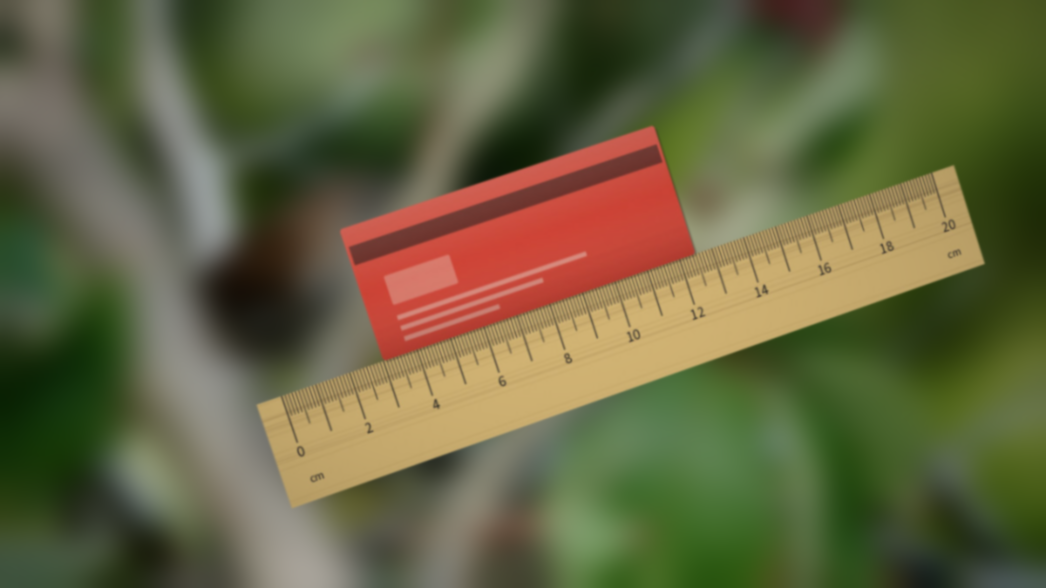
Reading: 9.5 cm
